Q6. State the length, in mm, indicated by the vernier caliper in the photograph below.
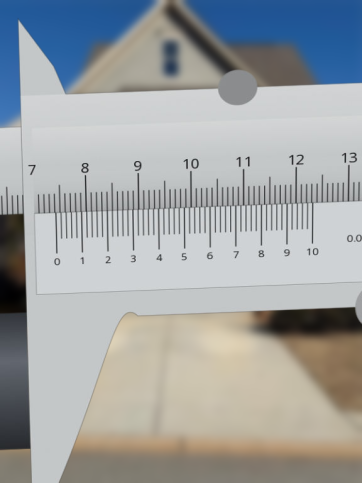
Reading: 74.2 mm
